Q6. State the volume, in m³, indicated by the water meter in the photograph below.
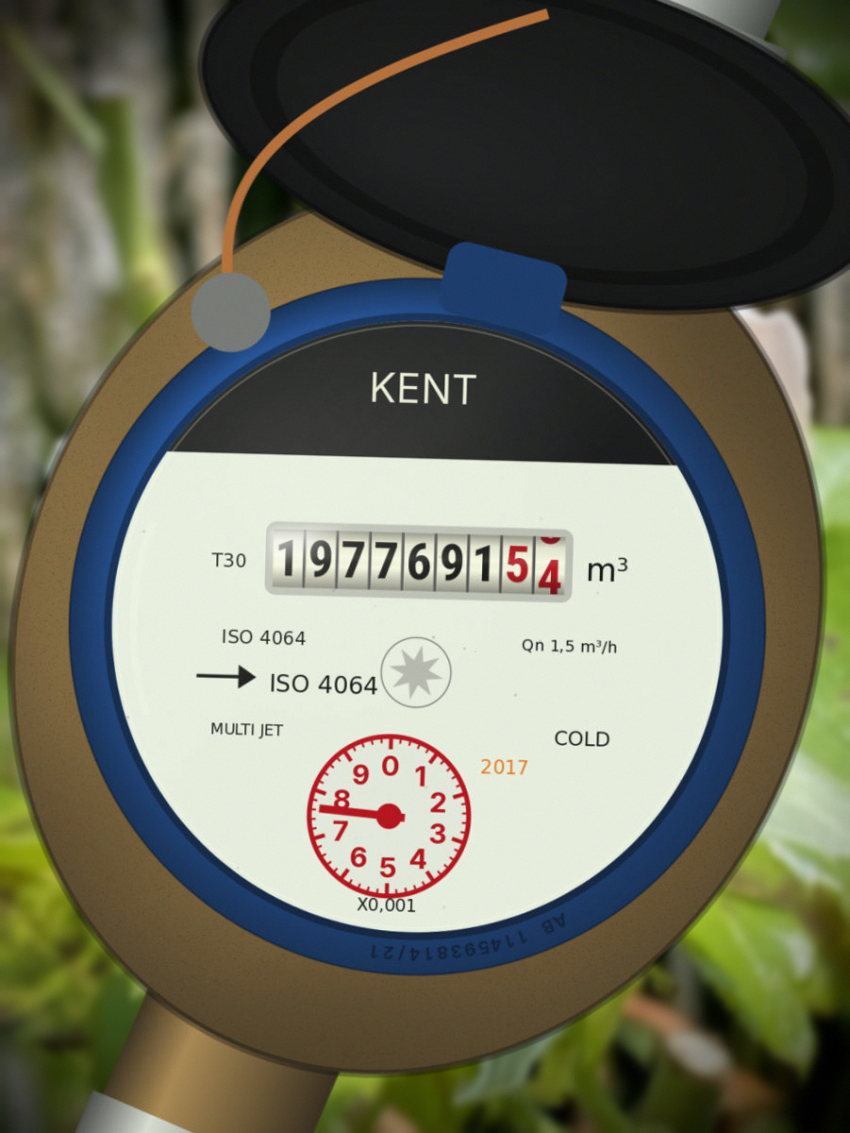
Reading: 1977691.537 m³
